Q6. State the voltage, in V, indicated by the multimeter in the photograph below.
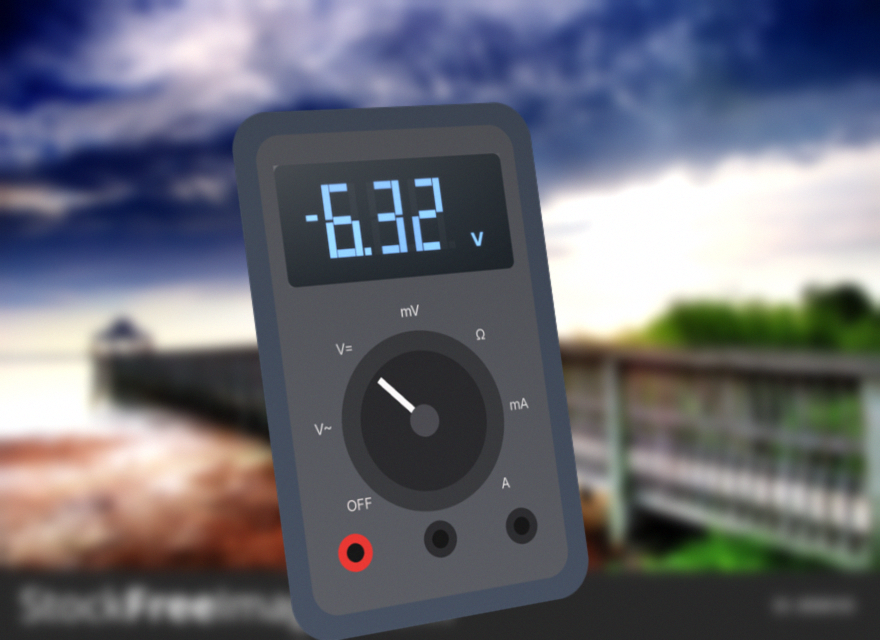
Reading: -6.32 V
